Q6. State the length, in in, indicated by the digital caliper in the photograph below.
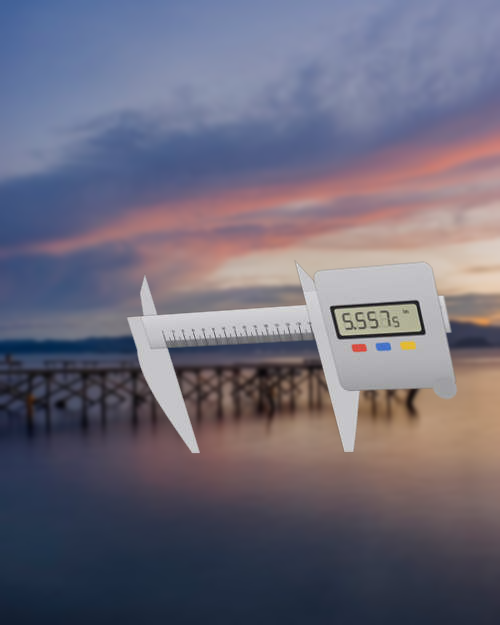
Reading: 5.5575 in
